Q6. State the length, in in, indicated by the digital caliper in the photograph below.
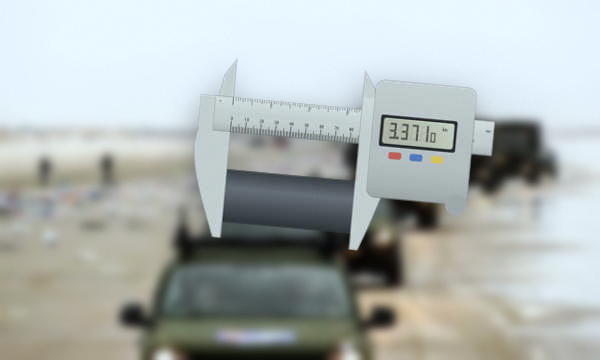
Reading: 3.3710 in
